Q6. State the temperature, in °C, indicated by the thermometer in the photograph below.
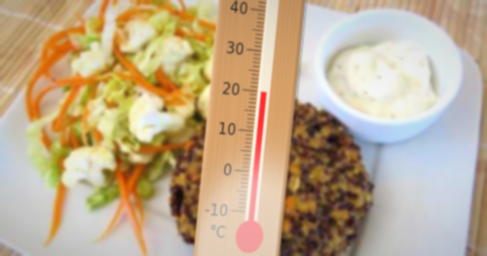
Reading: 20 °C
